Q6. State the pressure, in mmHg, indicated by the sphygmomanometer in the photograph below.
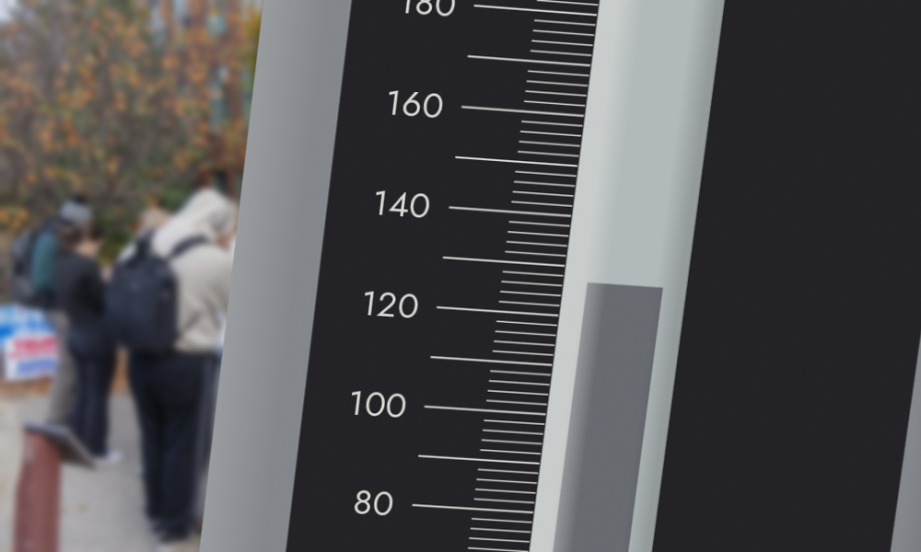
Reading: 127 mmHg
